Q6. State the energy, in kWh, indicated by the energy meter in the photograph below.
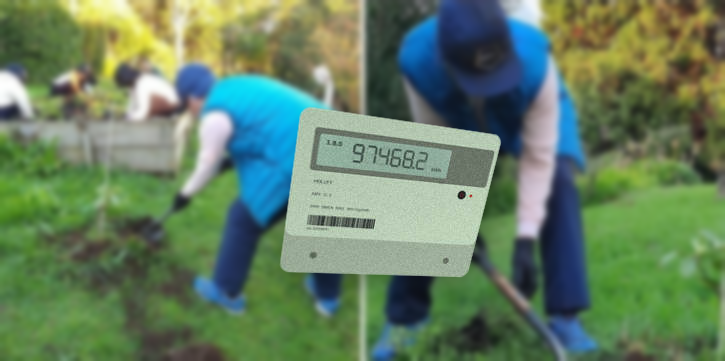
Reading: 97468.2 kWh
